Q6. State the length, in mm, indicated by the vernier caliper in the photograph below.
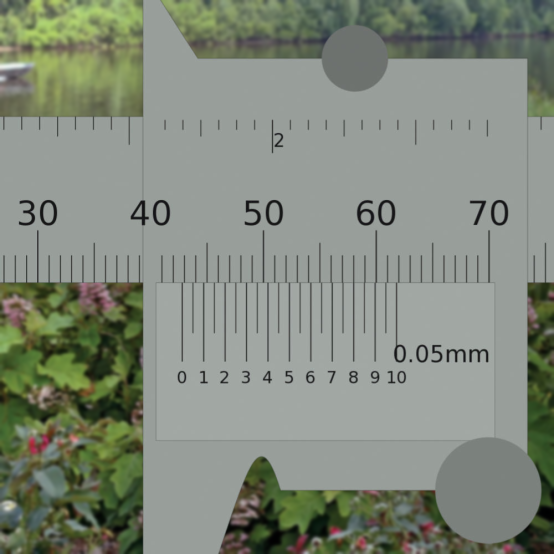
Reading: 42.8 mm
